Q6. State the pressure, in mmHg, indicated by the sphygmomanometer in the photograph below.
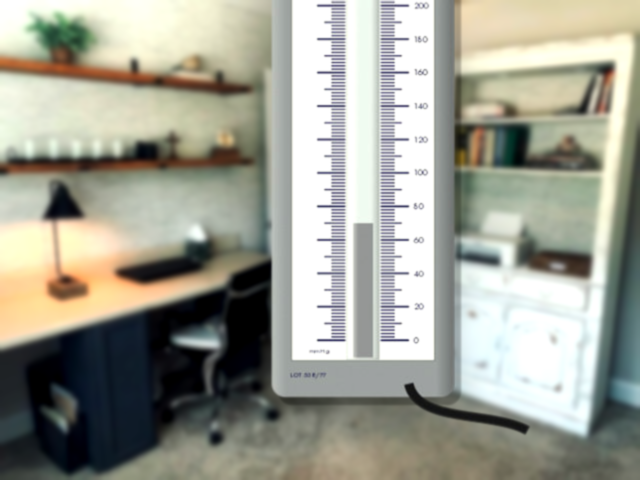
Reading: 70 mmHg
